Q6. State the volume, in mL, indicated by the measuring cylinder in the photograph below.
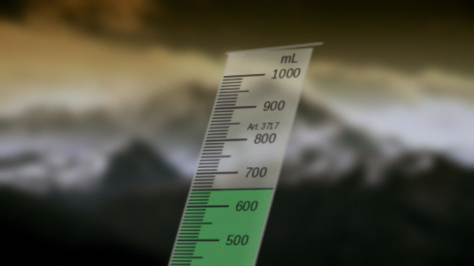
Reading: 650 mL
